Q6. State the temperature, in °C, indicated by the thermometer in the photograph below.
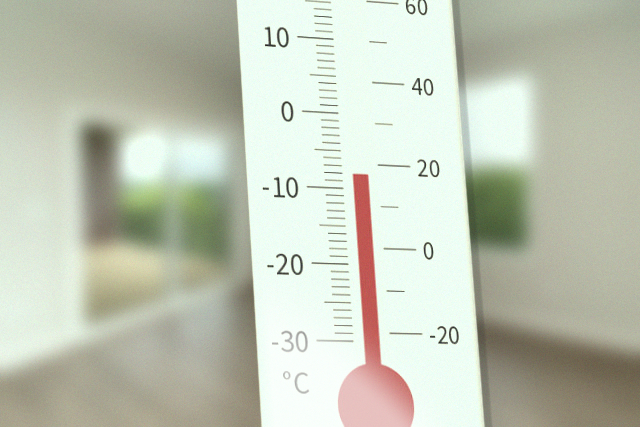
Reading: -8 °C
